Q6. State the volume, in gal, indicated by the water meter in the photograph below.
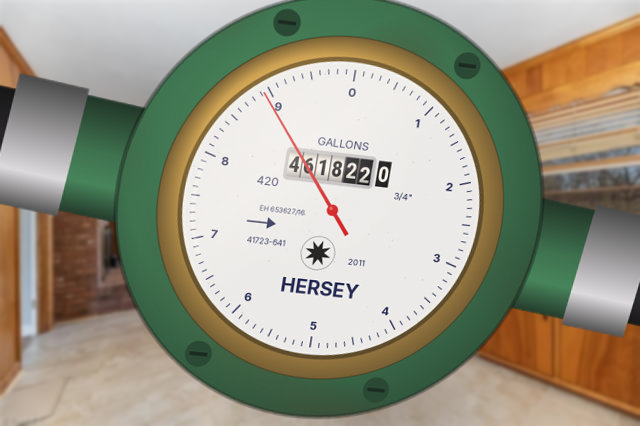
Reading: 4618218.9 gal
